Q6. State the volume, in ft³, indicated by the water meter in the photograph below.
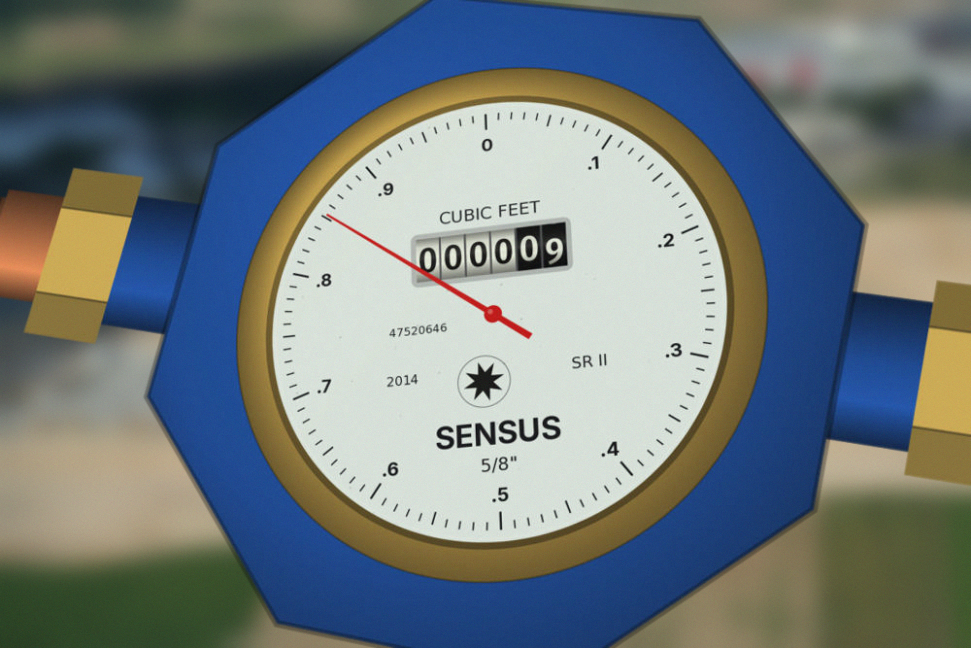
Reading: 8.85 ft³
